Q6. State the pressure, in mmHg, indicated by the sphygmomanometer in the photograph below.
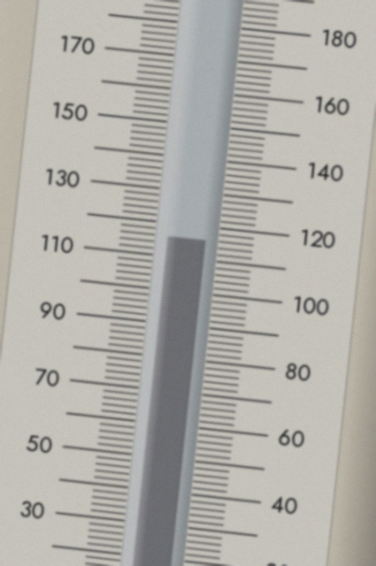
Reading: 116 mmHg
